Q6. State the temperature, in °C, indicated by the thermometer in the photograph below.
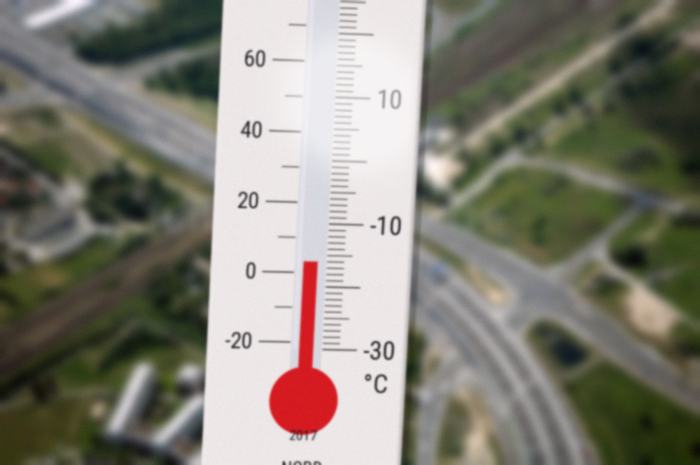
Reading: -16 °C
